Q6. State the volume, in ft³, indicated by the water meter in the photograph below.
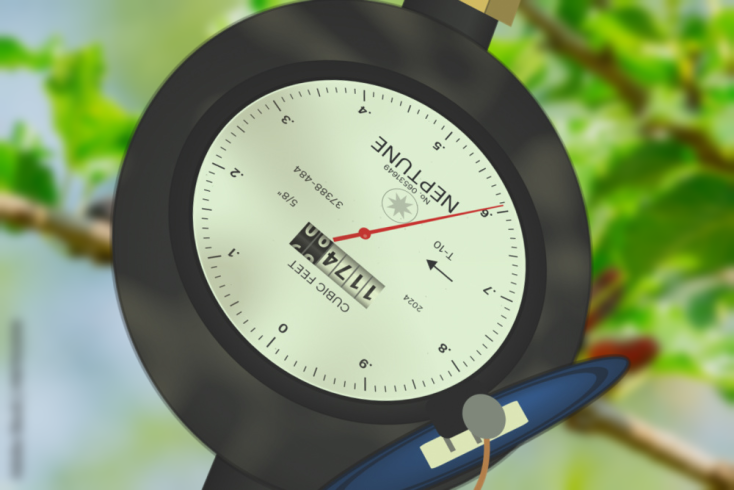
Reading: 117489.59 ft³
